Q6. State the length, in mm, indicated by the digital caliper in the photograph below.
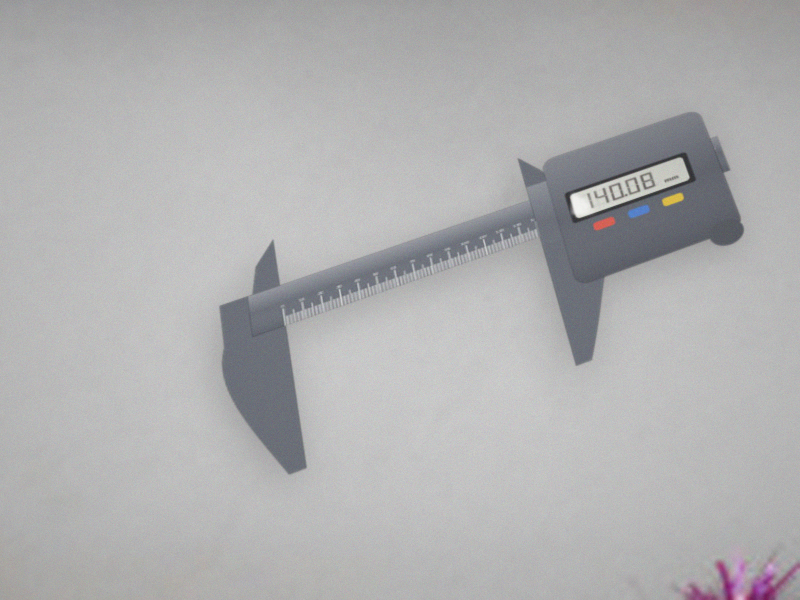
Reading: 140.08 mm
